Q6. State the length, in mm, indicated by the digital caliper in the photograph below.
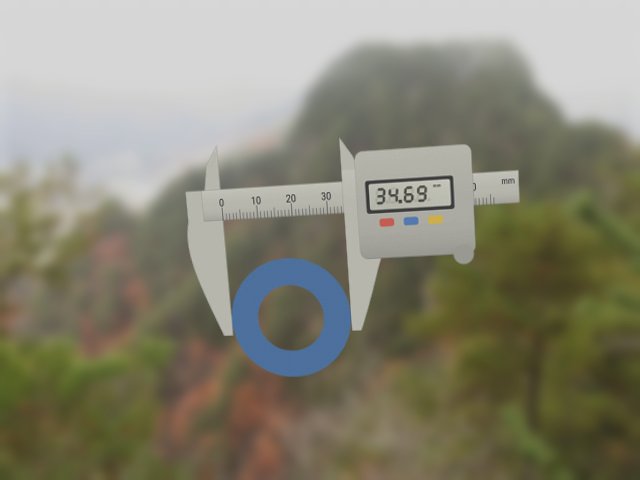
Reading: 34.69 mm
